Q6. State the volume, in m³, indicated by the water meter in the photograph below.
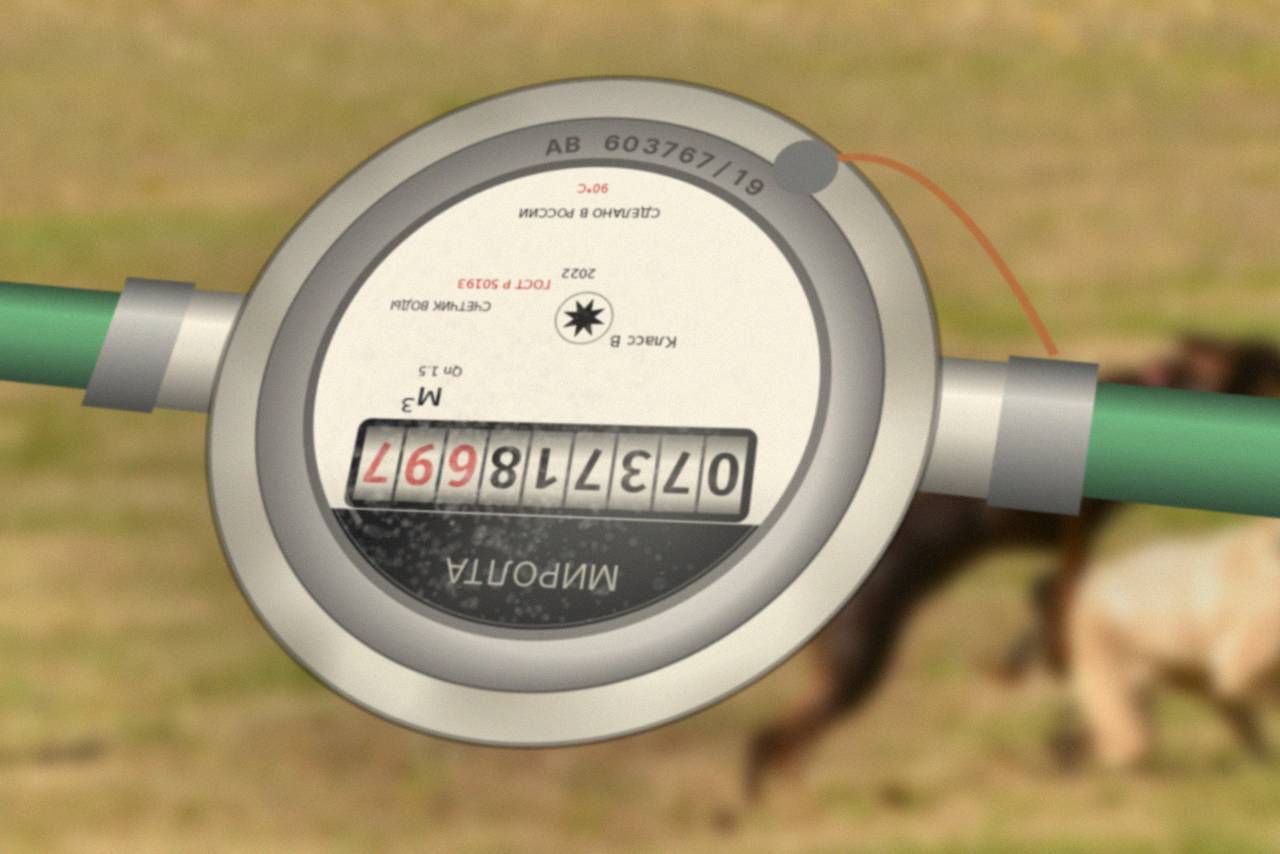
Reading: 73718.697 m³
